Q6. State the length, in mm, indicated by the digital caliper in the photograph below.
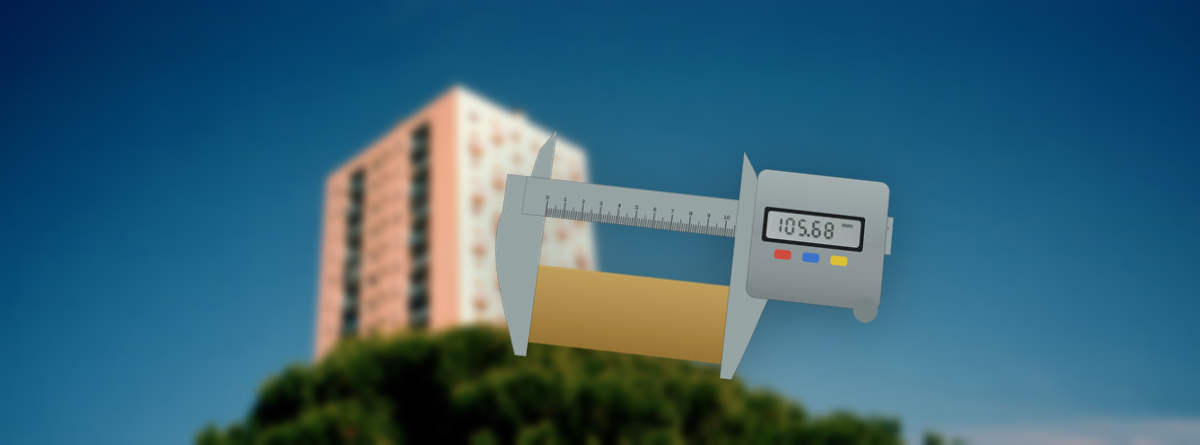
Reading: 105.68 mm
